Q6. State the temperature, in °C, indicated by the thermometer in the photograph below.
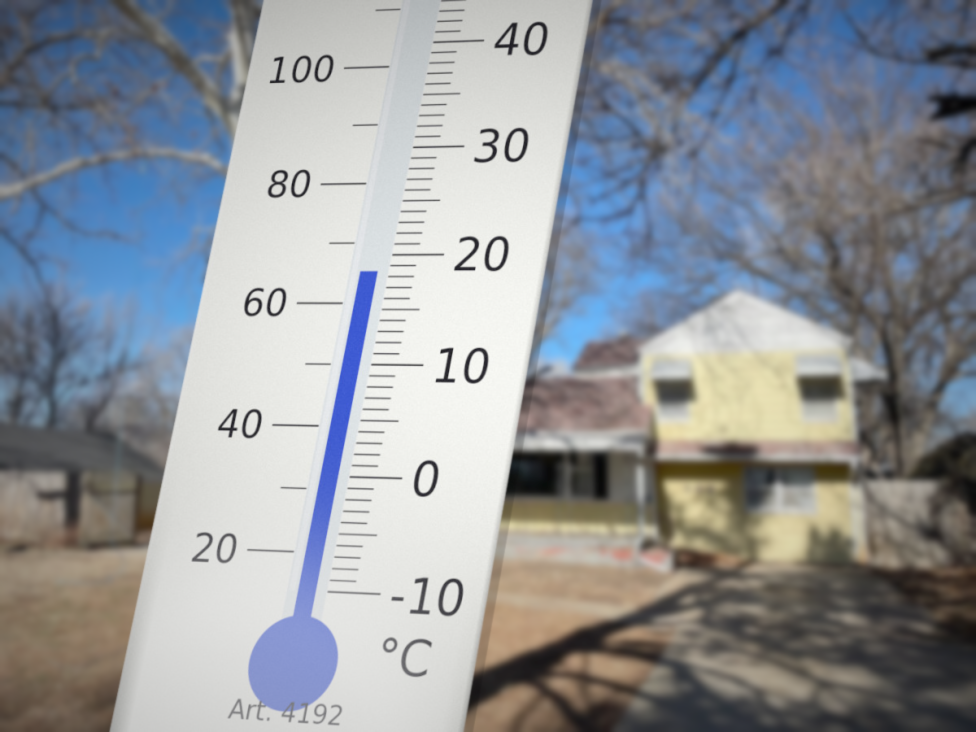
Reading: 18.5 °C
